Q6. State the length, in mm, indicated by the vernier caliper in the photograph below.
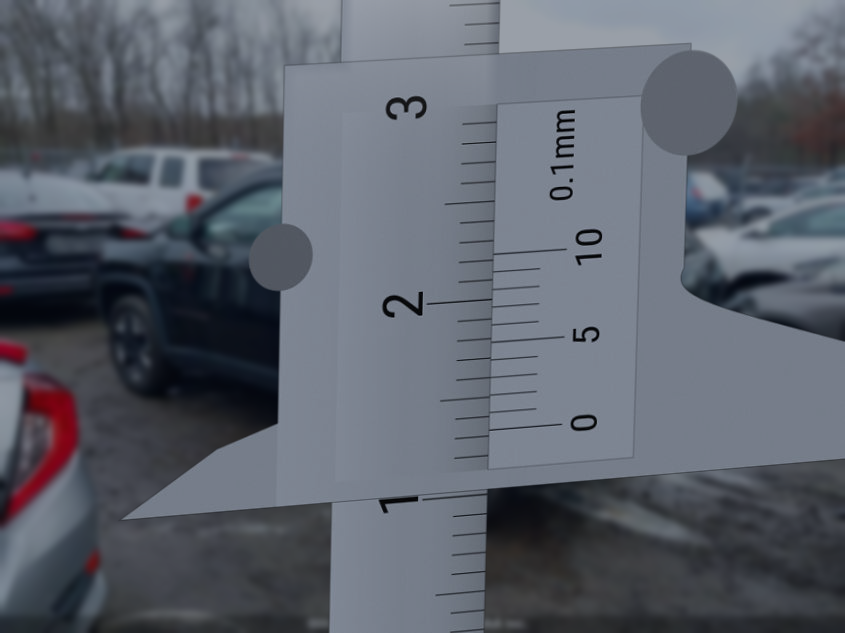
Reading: 13.3 mm
